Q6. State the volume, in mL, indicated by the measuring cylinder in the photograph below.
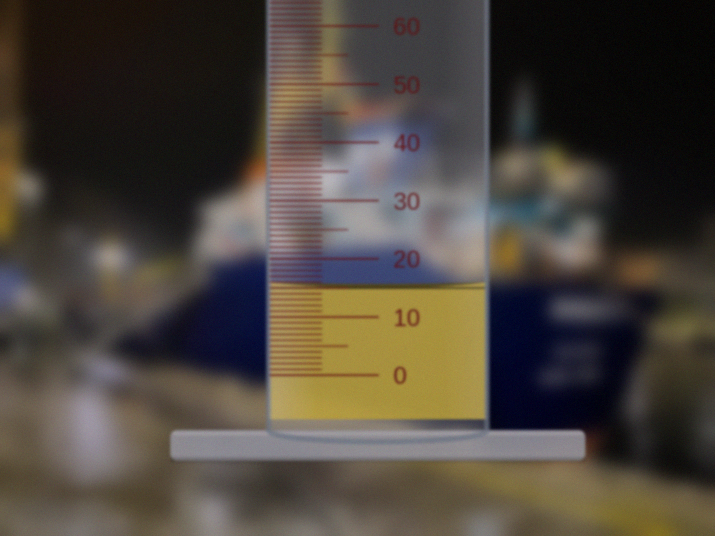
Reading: 15 mL
